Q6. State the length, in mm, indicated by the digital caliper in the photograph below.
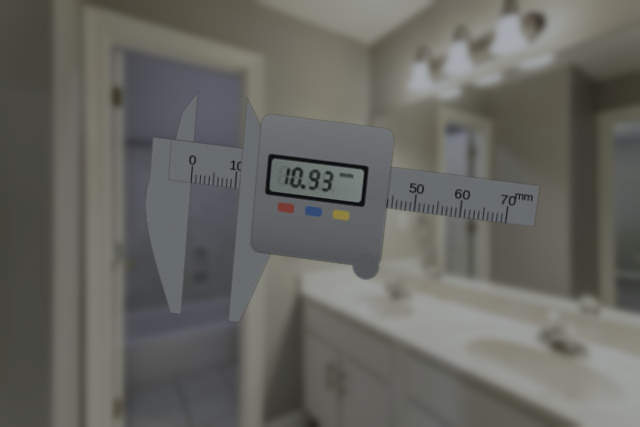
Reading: 10.93 mm
